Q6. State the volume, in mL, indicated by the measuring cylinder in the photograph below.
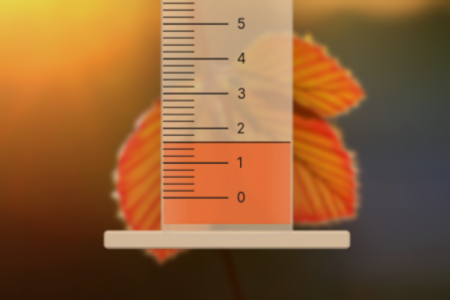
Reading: 1.6 mL
